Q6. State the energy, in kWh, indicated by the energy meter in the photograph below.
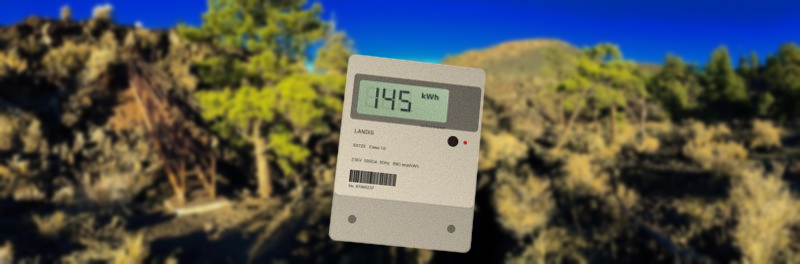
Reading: 145 kWh
